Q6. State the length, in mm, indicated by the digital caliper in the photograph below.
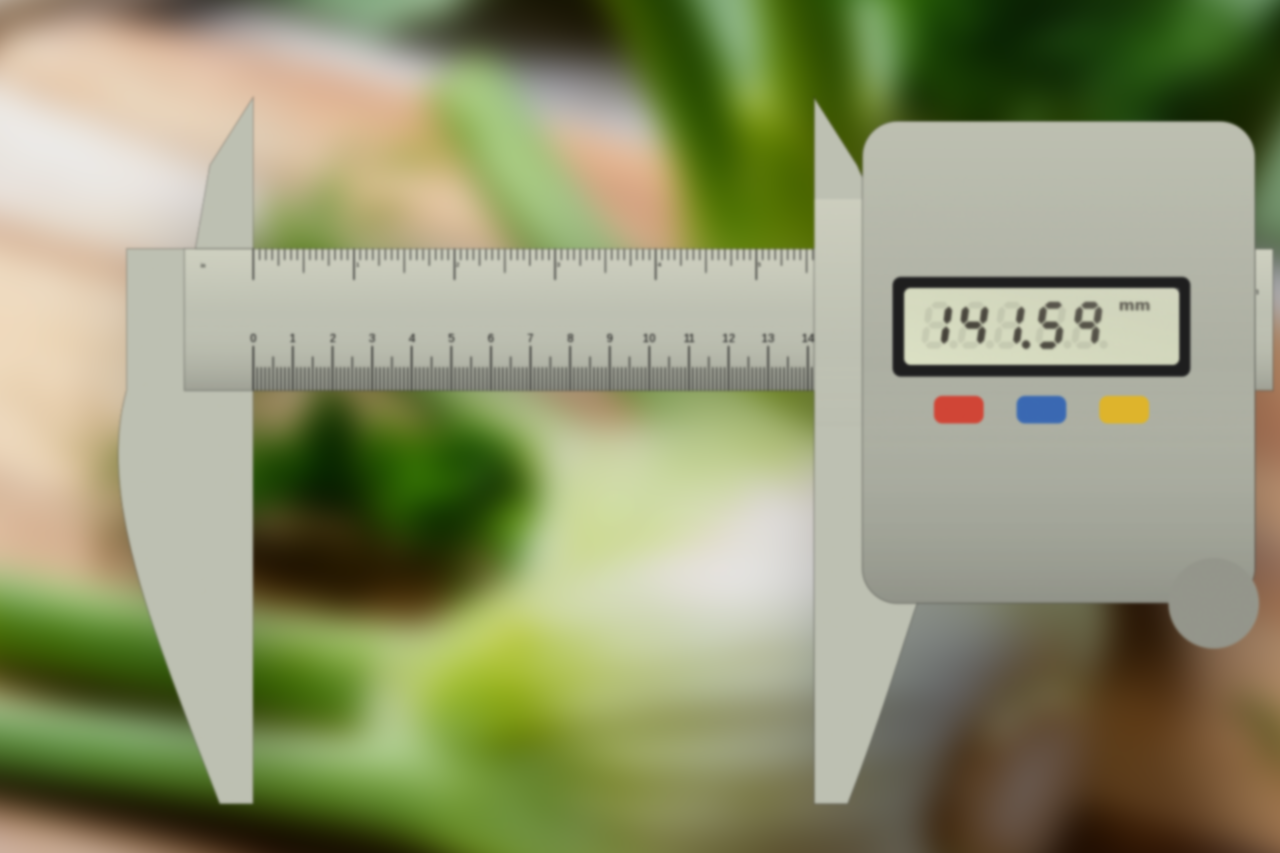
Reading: 141.59 mm
